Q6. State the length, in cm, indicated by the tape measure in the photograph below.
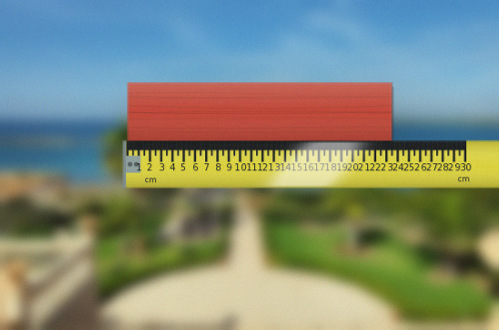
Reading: 23.5 cm
